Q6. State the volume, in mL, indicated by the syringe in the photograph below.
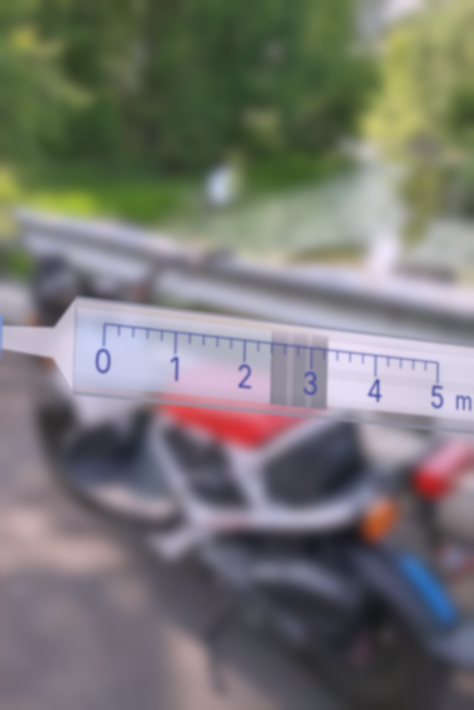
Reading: 2.4 mL
